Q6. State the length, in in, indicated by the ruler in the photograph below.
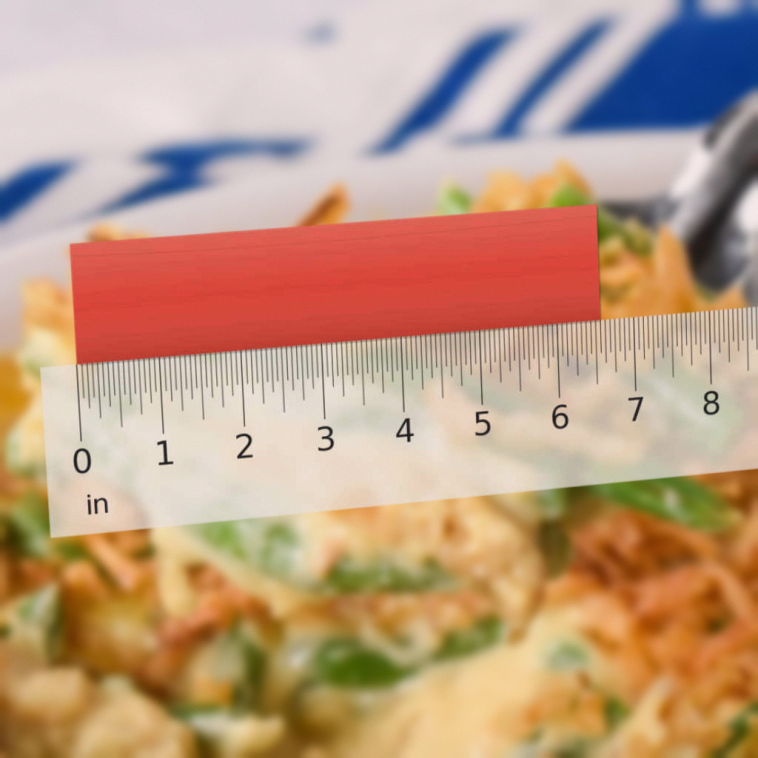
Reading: 6.5625 in
